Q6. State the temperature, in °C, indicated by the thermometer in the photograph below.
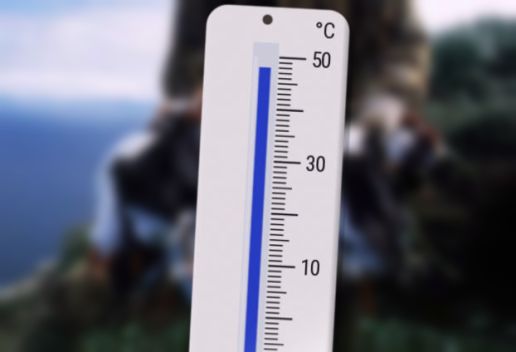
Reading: 48 °C
